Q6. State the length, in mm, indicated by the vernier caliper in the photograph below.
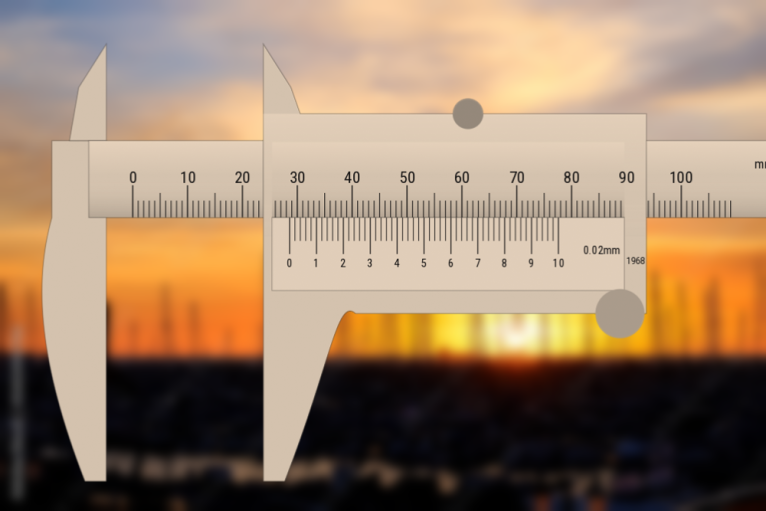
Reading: 28.6 mm
